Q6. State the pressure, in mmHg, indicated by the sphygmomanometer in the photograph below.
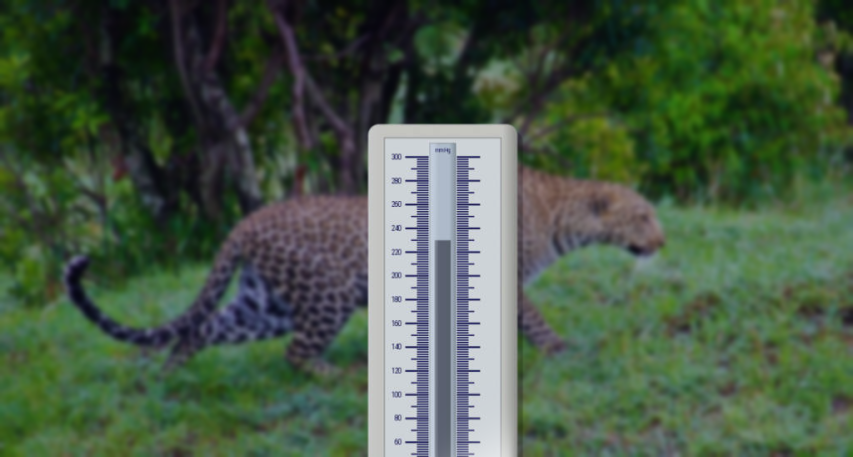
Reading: 230 mmHg
